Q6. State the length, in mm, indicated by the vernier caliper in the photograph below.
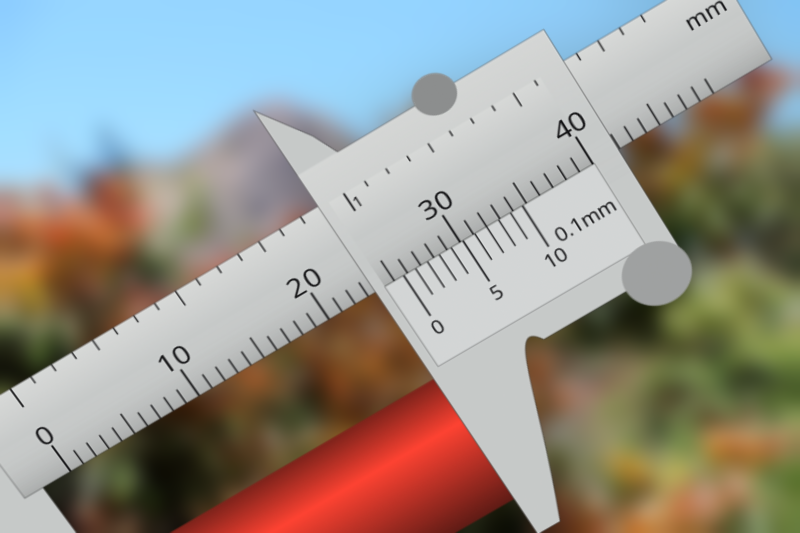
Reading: 25.7 mm
